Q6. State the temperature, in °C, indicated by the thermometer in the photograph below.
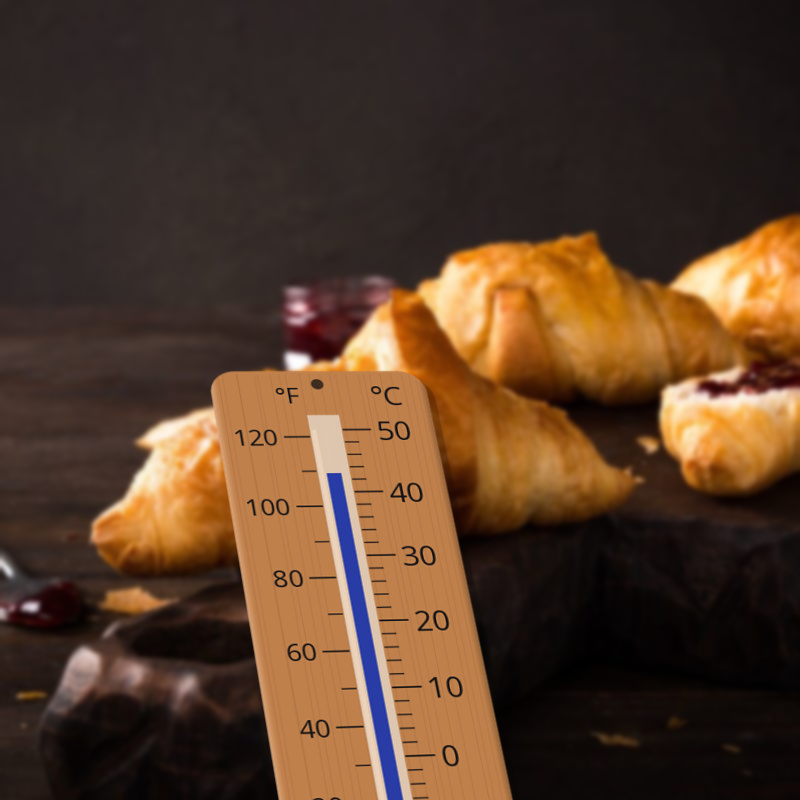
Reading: 43 °C
